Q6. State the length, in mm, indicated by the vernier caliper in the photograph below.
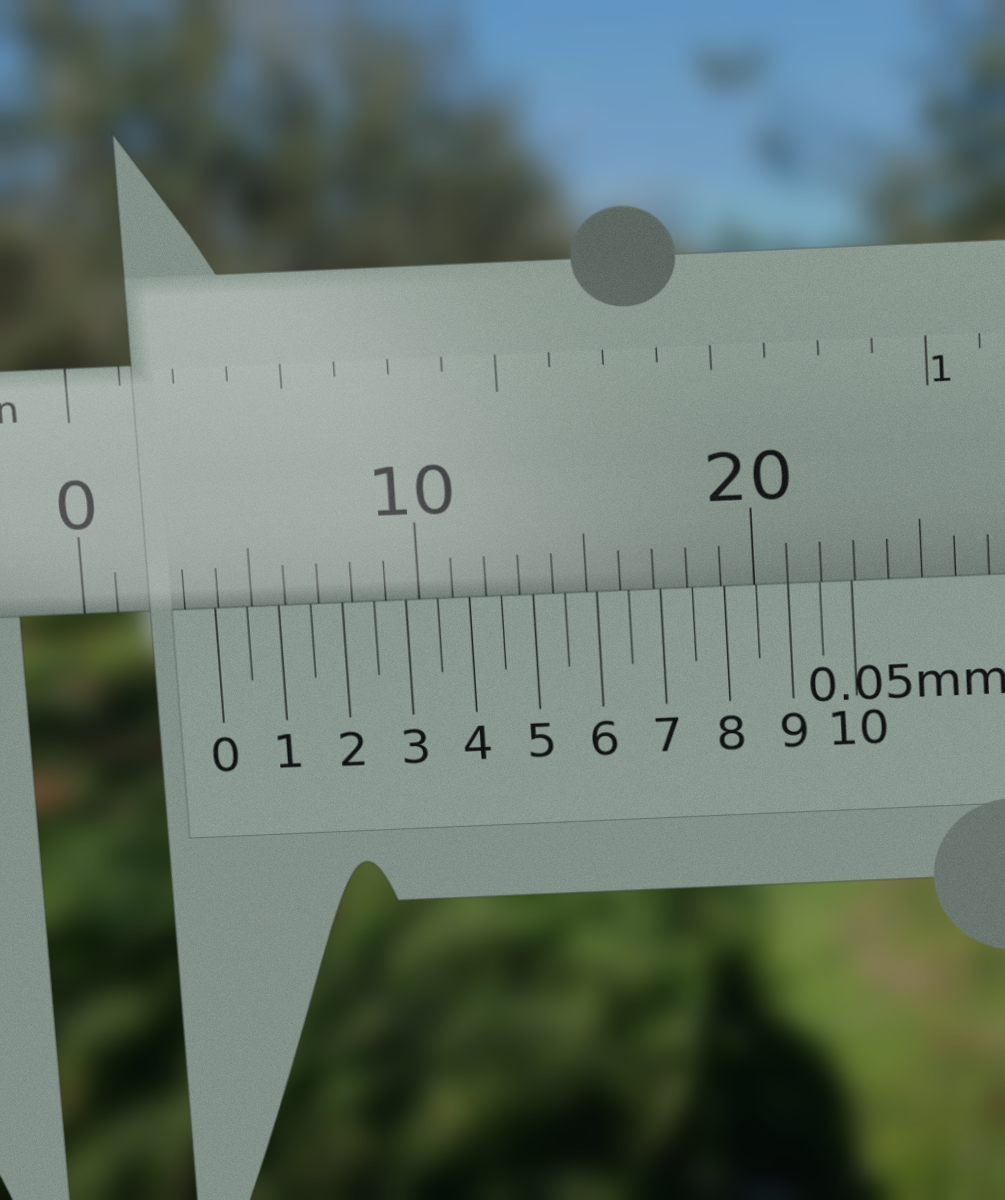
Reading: 3.90 mm
